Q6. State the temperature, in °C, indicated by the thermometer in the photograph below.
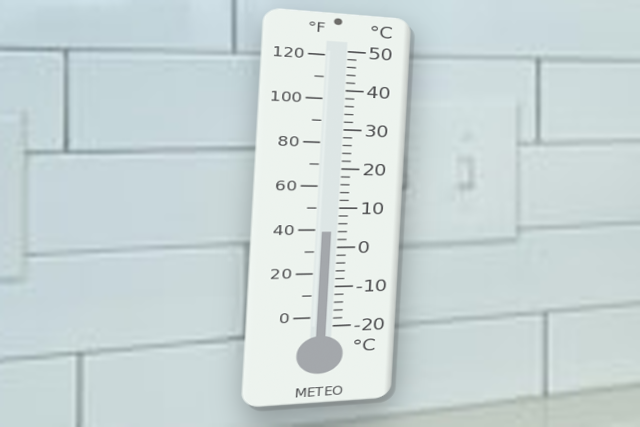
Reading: 4 °C
